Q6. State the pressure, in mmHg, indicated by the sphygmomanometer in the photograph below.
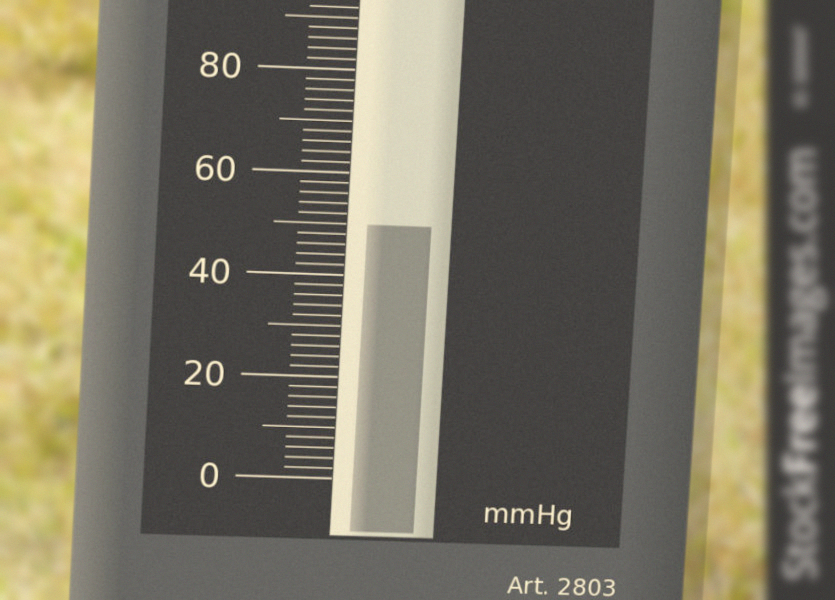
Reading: 50 mmHg
